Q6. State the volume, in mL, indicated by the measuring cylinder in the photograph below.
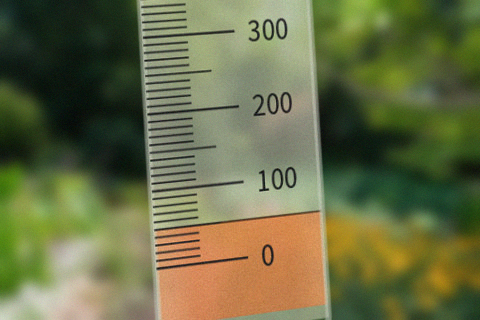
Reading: 50 mL
